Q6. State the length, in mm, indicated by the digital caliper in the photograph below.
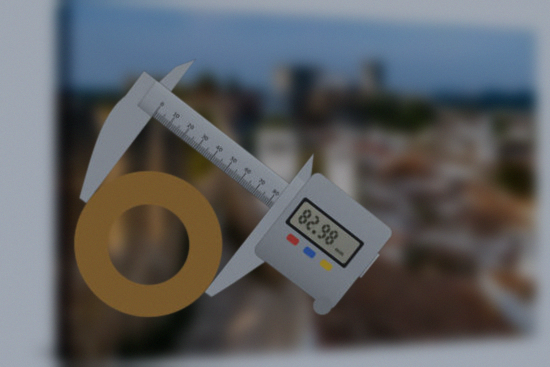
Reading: 82.98 mm
